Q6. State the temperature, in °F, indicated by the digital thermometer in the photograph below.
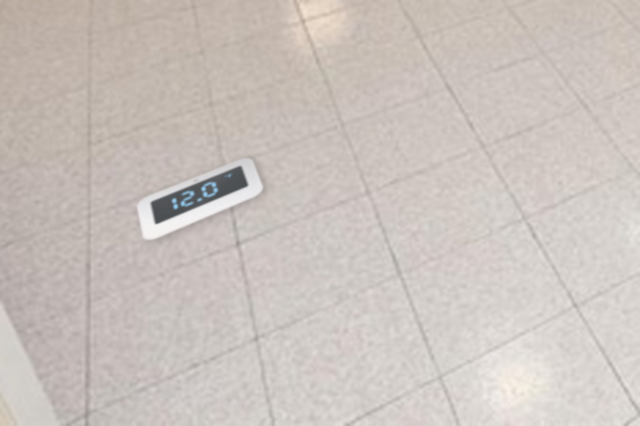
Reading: 12.0 °F
